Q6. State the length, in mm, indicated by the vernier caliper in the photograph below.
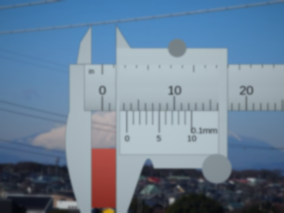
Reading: 3.4 mm
